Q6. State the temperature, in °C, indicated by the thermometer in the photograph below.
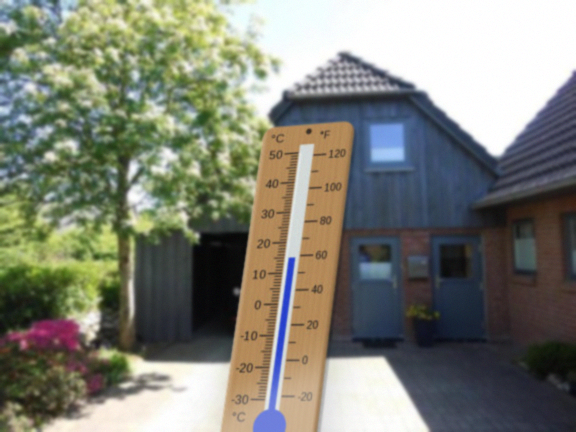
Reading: 15 °C
